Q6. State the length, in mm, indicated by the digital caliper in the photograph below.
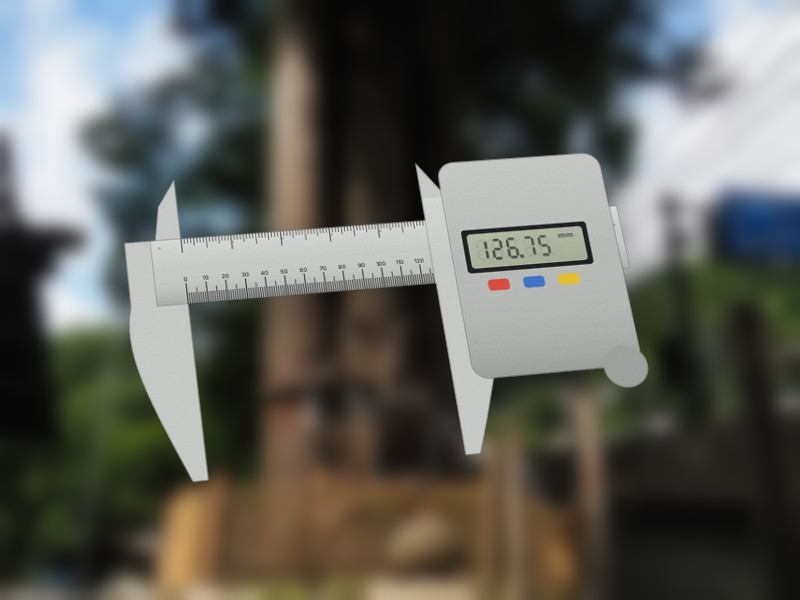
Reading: 126.75 mm
